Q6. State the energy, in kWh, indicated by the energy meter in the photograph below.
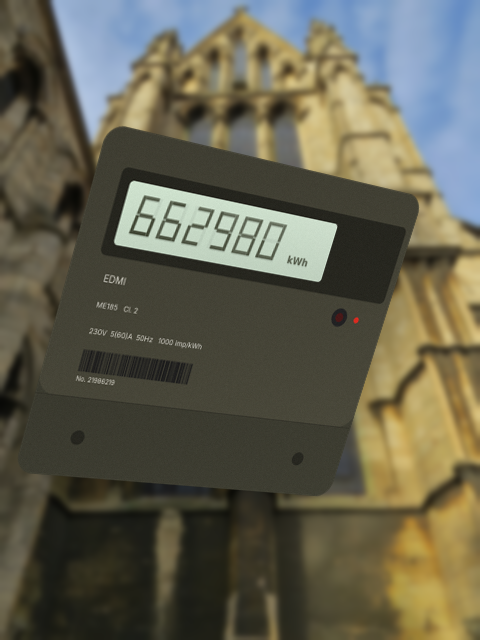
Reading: 662980 kWh
